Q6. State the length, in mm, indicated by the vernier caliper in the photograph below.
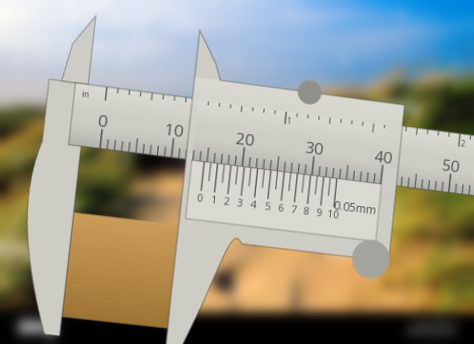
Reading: 14.6 mm
